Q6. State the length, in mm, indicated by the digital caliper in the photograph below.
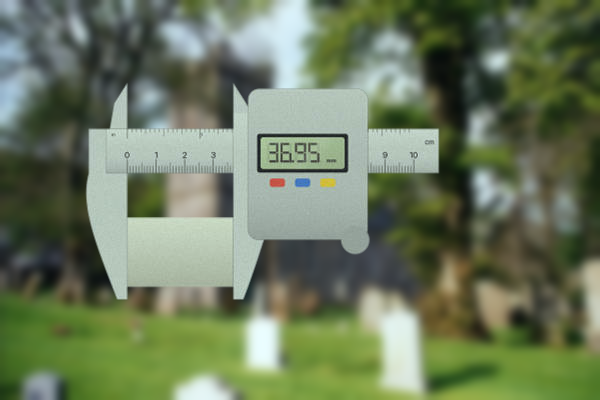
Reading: 36.95 mm
